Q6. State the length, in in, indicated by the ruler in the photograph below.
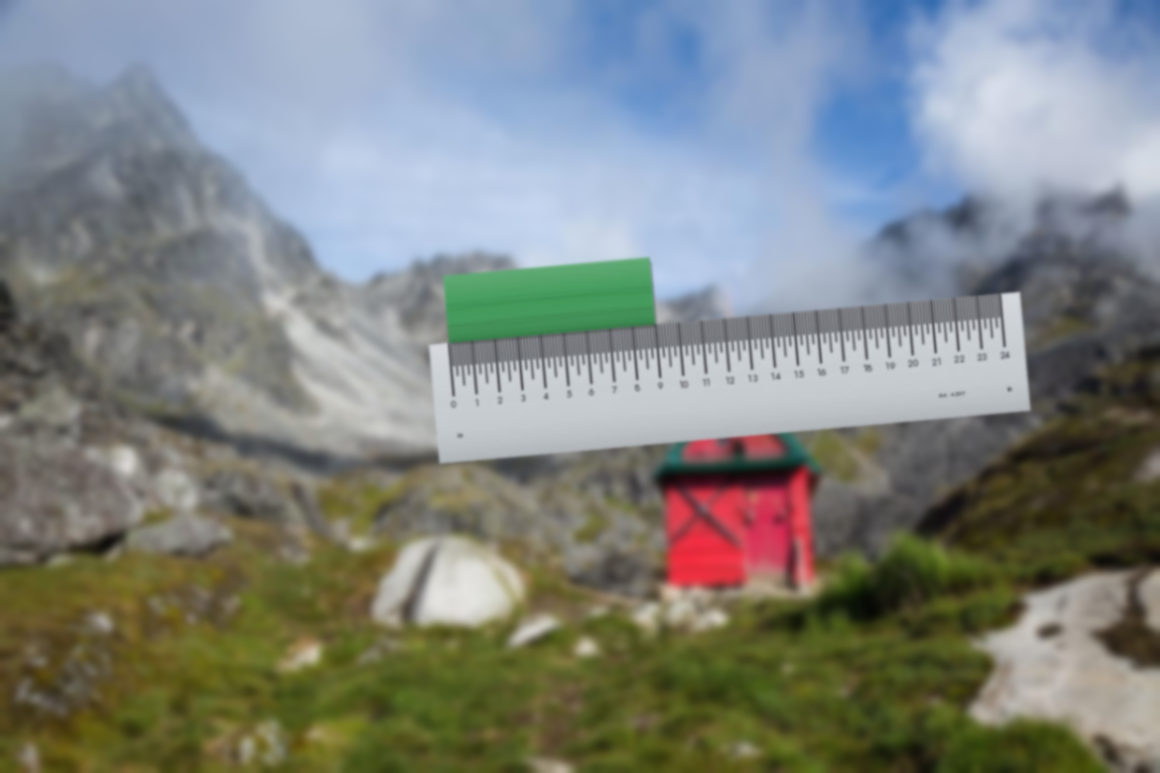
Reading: 9 in
